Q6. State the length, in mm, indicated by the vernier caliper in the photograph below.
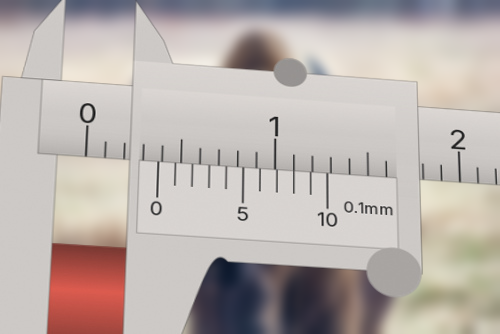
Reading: 3.8 mm
